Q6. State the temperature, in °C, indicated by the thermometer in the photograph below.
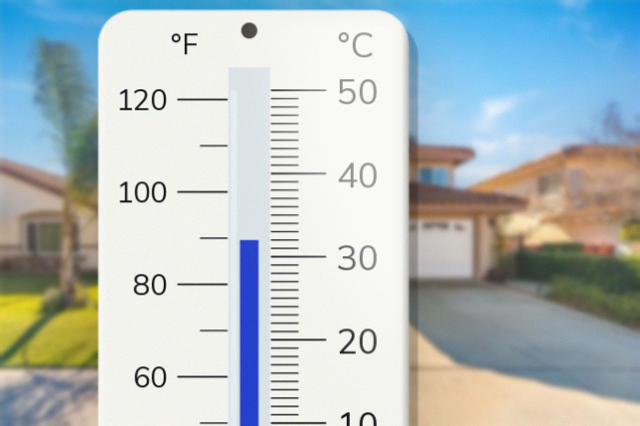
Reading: 32 °C
